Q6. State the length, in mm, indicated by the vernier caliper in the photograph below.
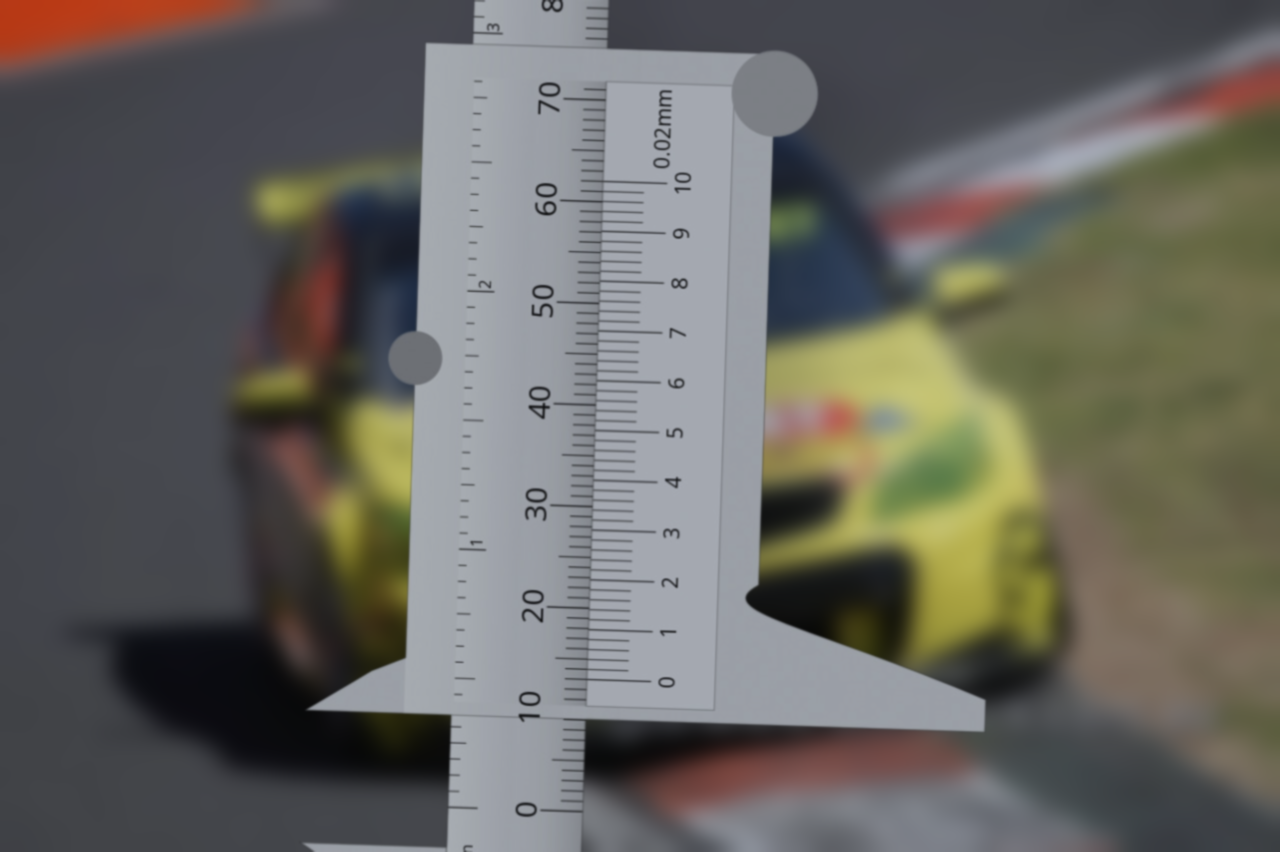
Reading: 13.0 mm
